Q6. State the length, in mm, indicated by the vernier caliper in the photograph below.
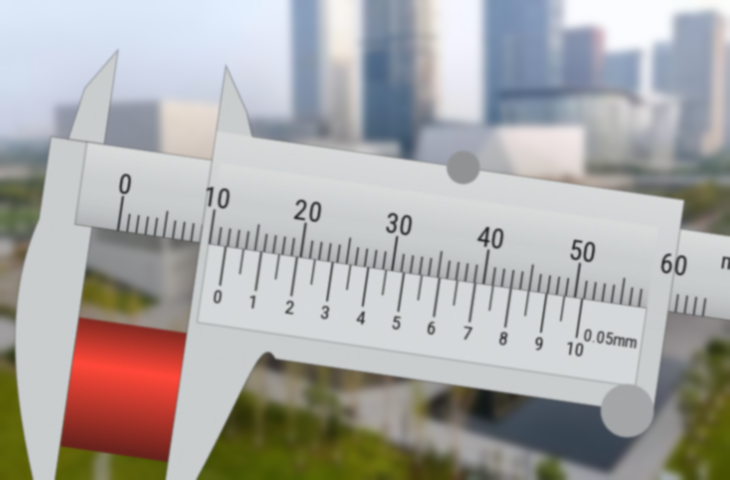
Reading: 11.8 mm
